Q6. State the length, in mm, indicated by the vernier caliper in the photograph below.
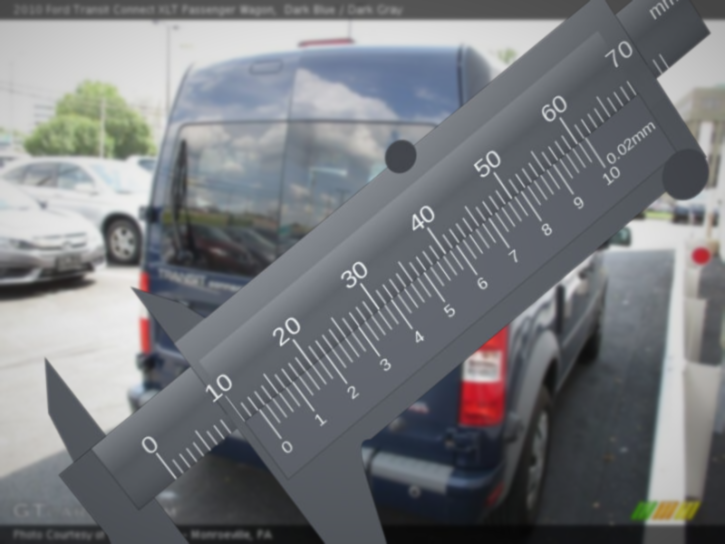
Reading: 12.2 mm
